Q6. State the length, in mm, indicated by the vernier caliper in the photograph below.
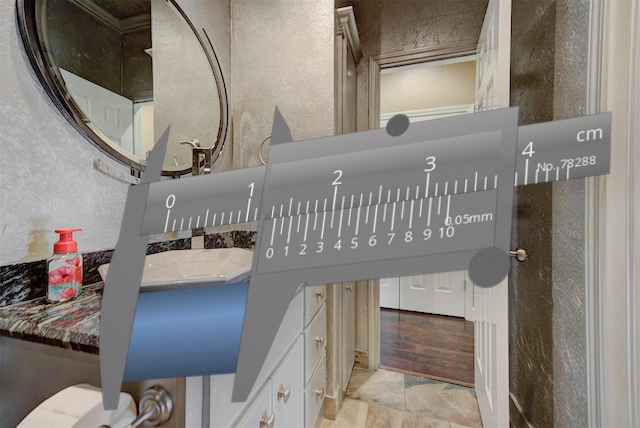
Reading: 13.4 mm
